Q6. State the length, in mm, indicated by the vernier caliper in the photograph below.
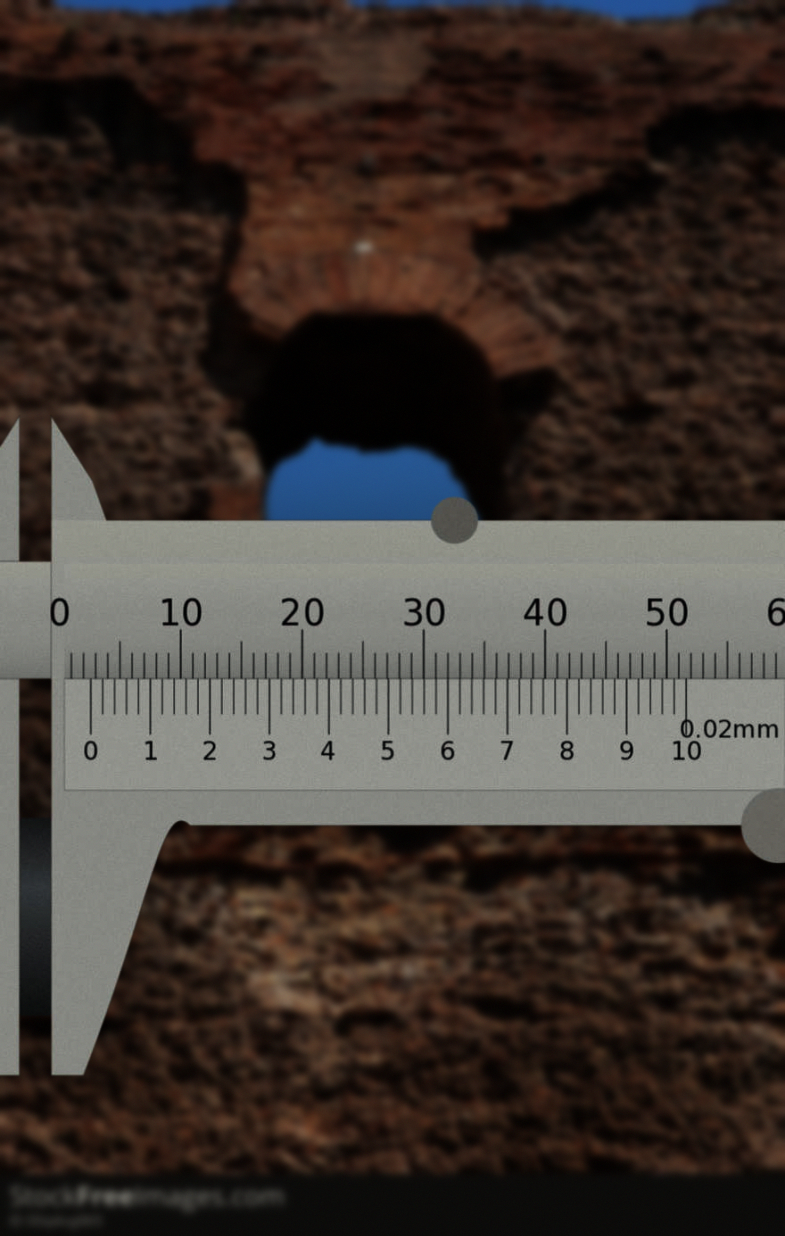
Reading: 2.6 mm
